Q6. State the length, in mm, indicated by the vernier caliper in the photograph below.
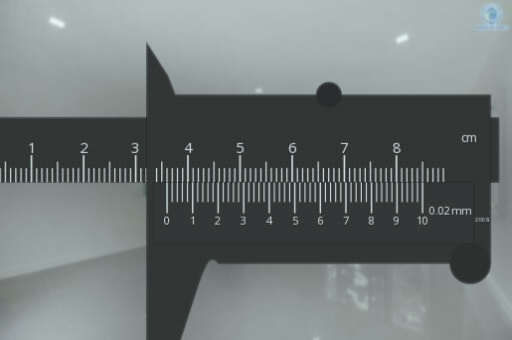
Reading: 36.0 mm
